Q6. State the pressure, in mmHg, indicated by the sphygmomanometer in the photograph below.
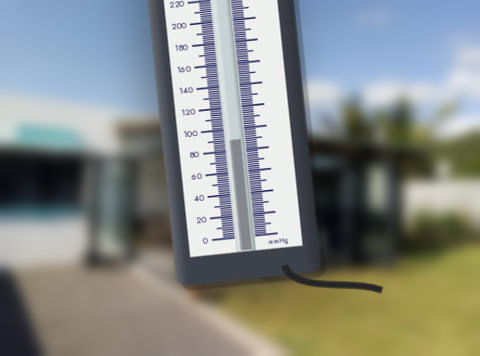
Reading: 90 mmHg
